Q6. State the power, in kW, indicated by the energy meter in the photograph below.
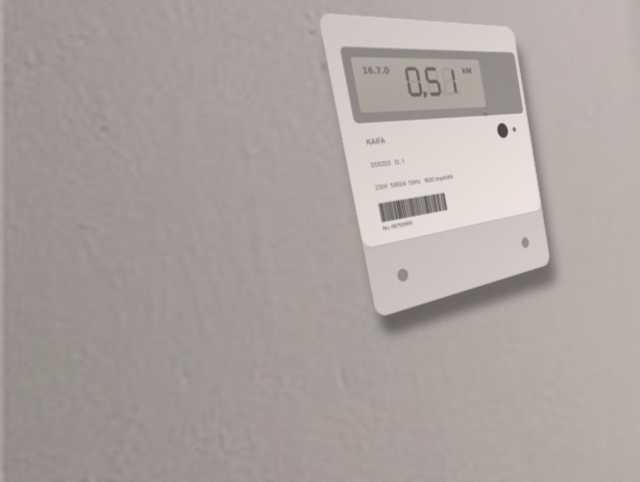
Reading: 0.51 kW
